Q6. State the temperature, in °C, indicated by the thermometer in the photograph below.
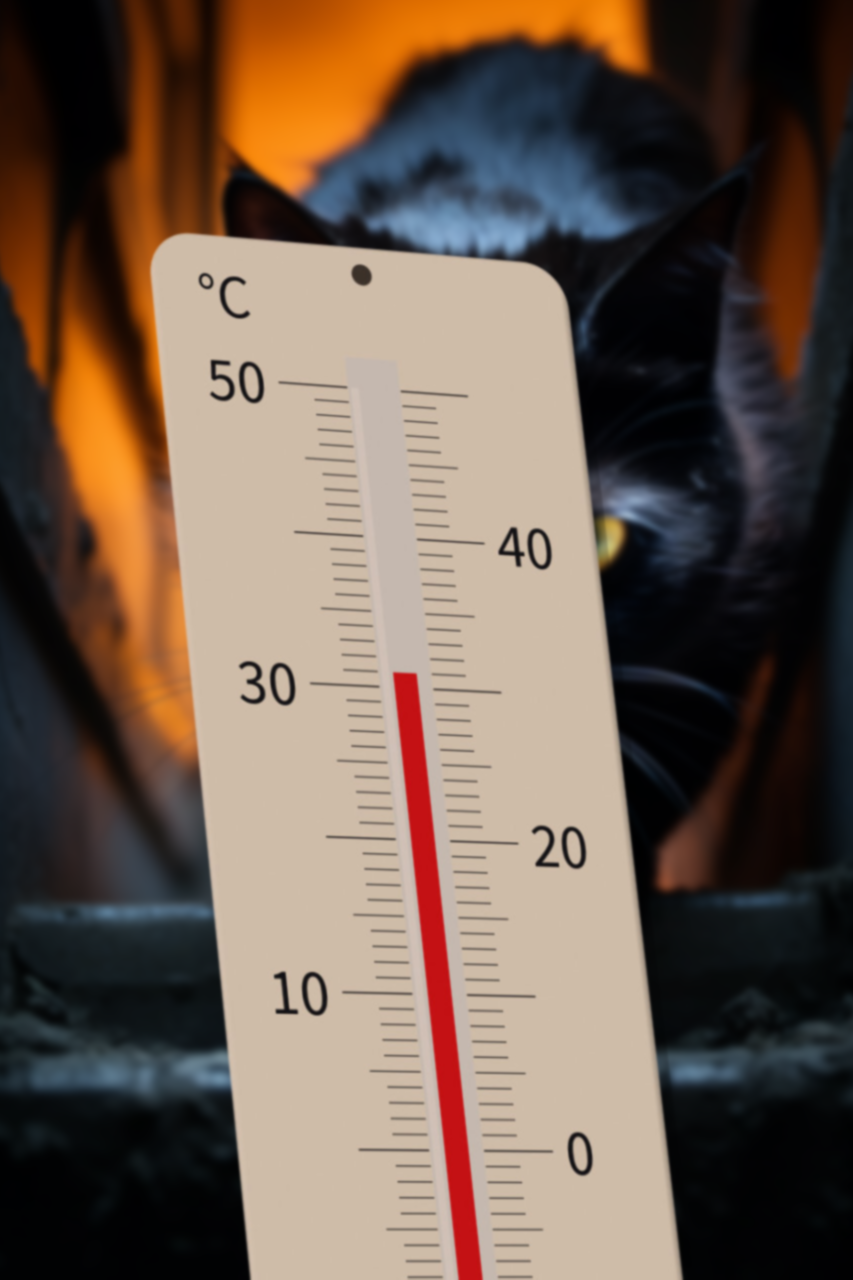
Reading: 31 °C
